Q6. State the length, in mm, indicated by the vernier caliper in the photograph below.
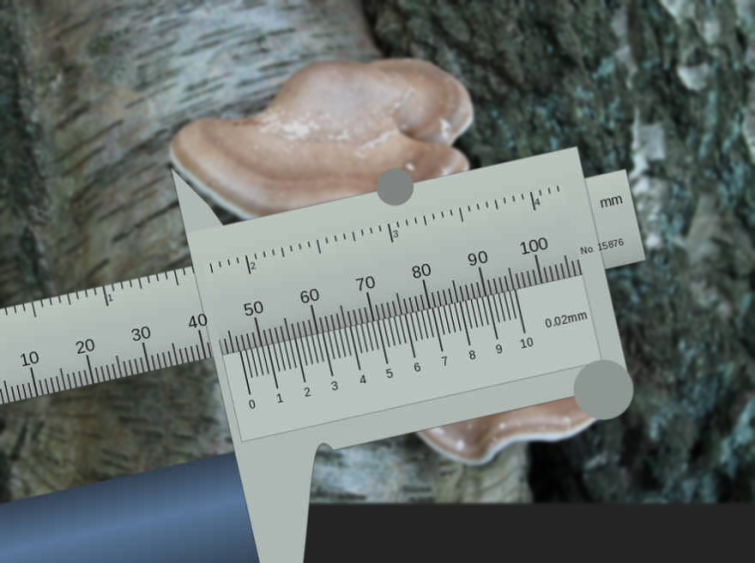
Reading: 46.2 mm
